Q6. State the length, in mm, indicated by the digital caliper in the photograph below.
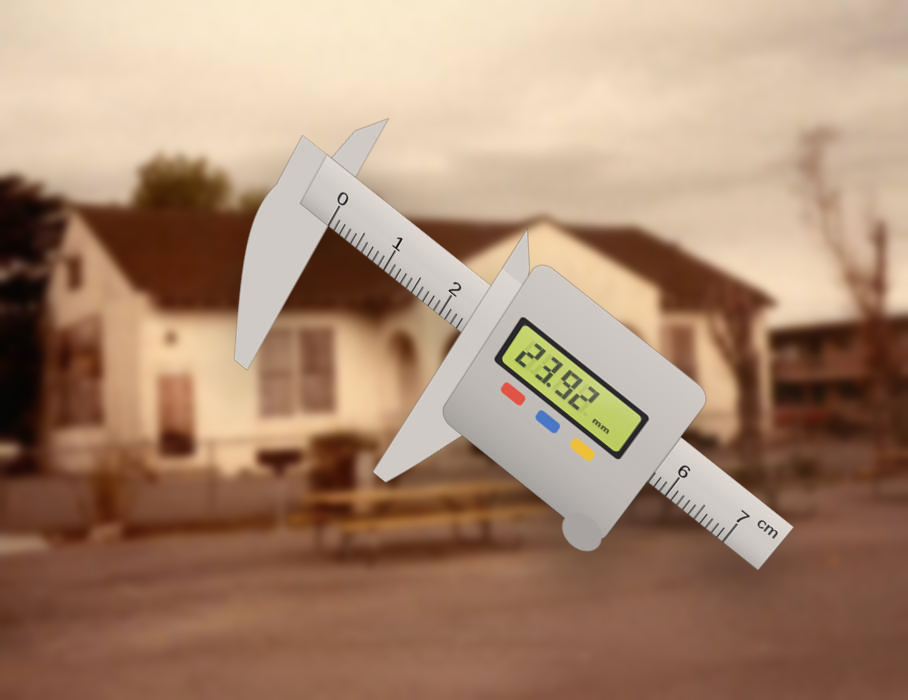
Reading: 23.92 mm
